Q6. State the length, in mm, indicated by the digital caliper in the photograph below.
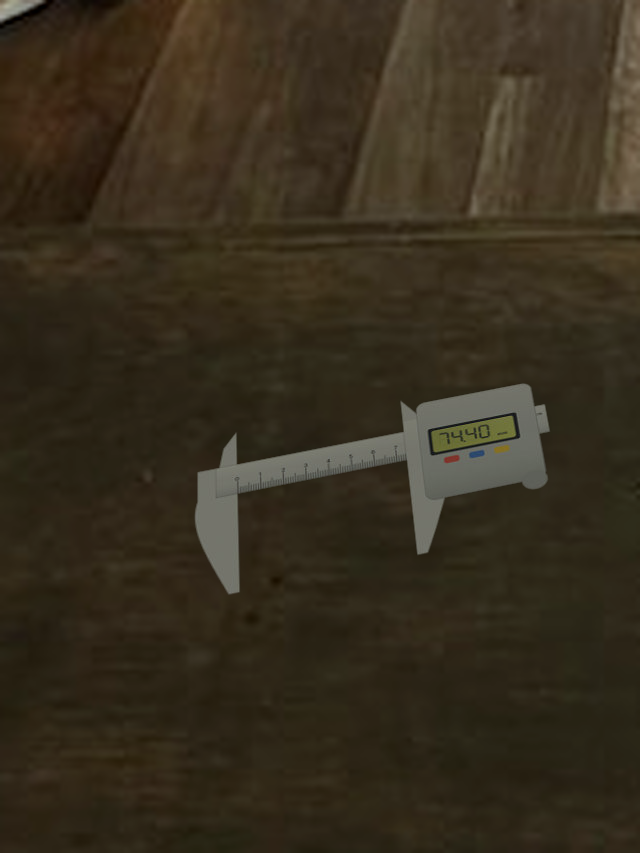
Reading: 74.40 mm
